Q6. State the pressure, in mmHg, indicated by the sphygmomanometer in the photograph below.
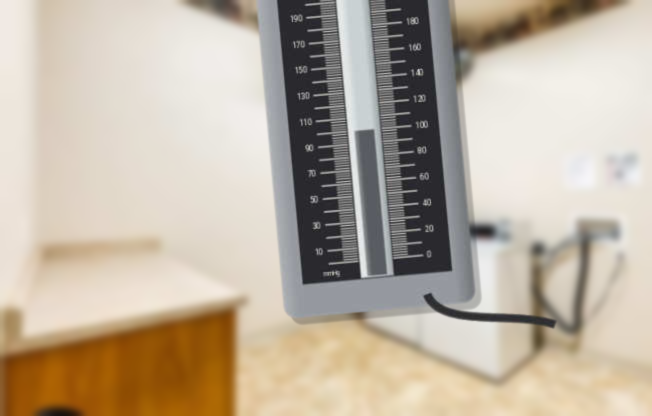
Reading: 100 mmHg
